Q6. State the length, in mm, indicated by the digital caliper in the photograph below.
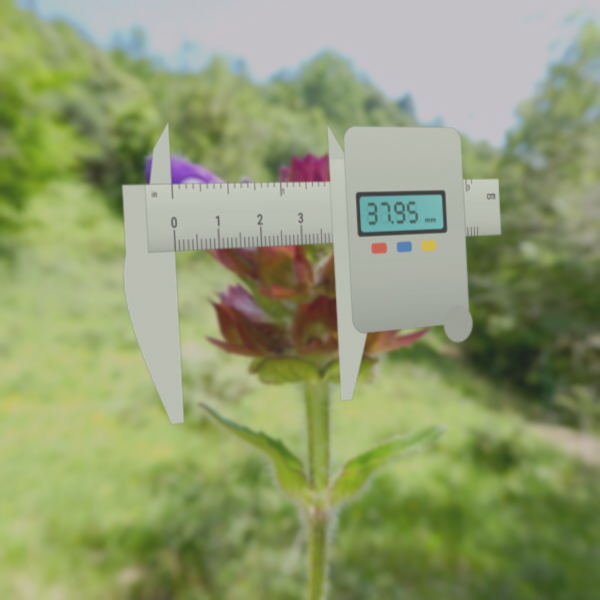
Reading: 37.95 mm
